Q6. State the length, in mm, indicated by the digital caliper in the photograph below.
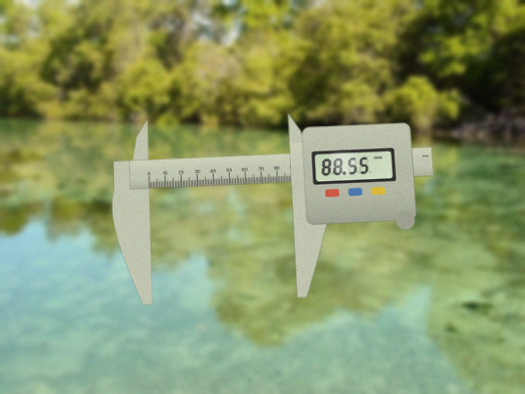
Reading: 88.55 mm
